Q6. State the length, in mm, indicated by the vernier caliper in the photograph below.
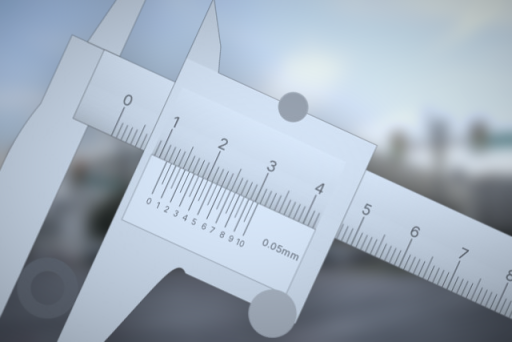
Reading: 11.6 mm
